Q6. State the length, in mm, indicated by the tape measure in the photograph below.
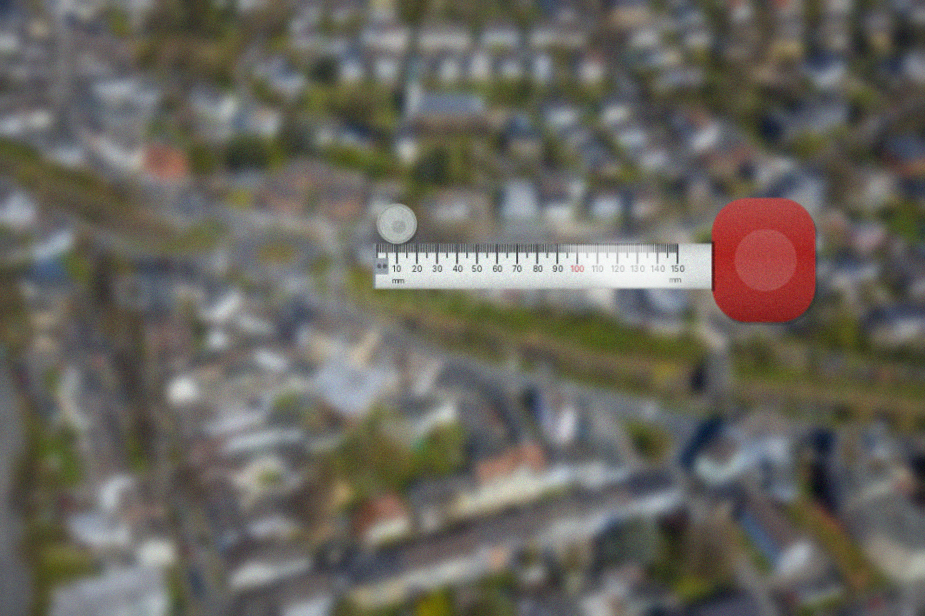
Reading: 20 mm
